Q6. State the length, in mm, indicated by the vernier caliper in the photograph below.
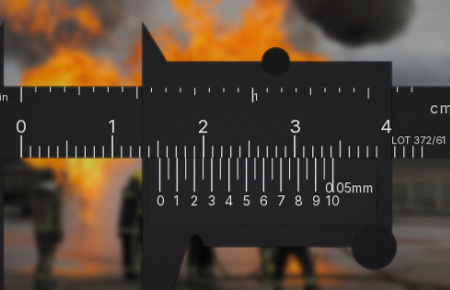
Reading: 15.2 mm
